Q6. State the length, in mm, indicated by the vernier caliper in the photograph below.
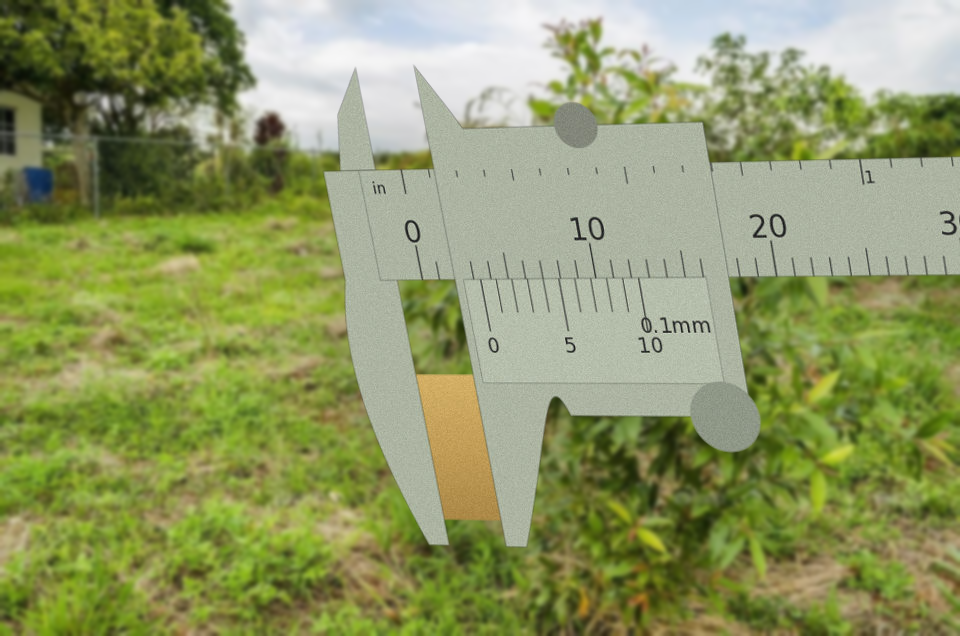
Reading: 3.4 mm
